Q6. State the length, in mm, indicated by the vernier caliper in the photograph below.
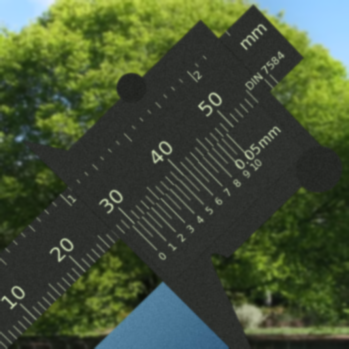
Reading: 29.6 mm
